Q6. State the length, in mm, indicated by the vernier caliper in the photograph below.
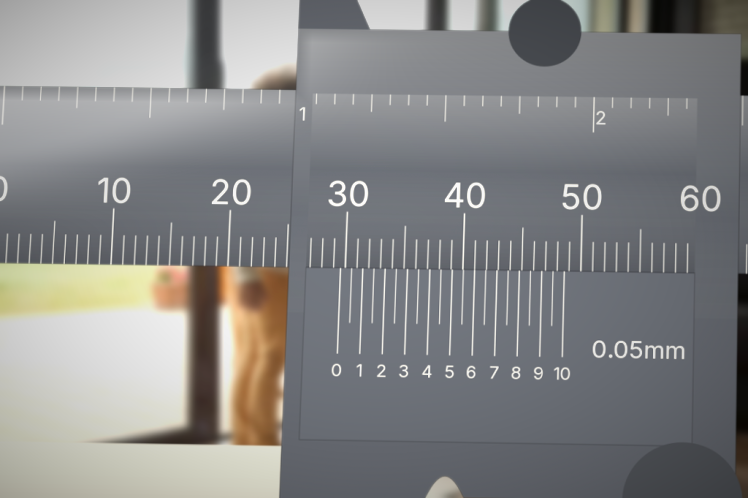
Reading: 29.6 mm
